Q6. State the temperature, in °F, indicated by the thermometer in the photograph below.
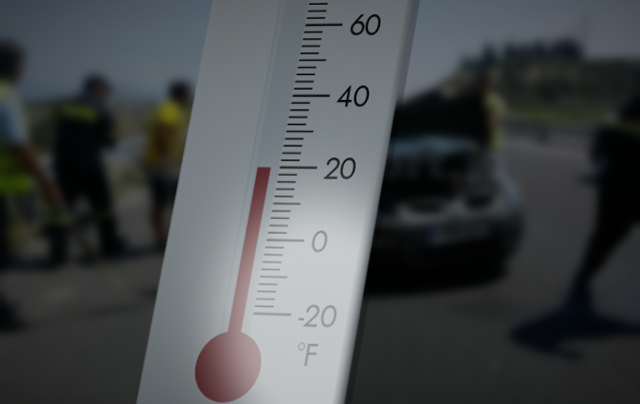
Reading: 20 °F
